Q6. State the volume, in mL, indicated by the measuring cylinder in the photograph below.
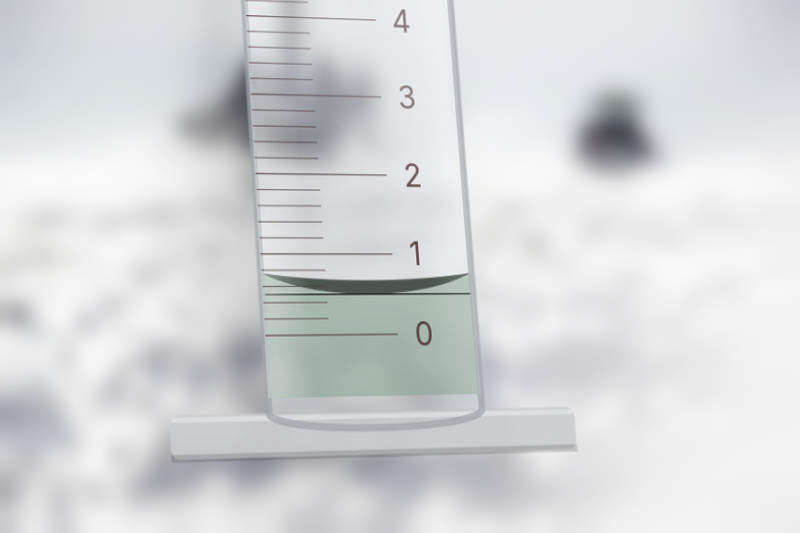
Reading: 0.5 mL
